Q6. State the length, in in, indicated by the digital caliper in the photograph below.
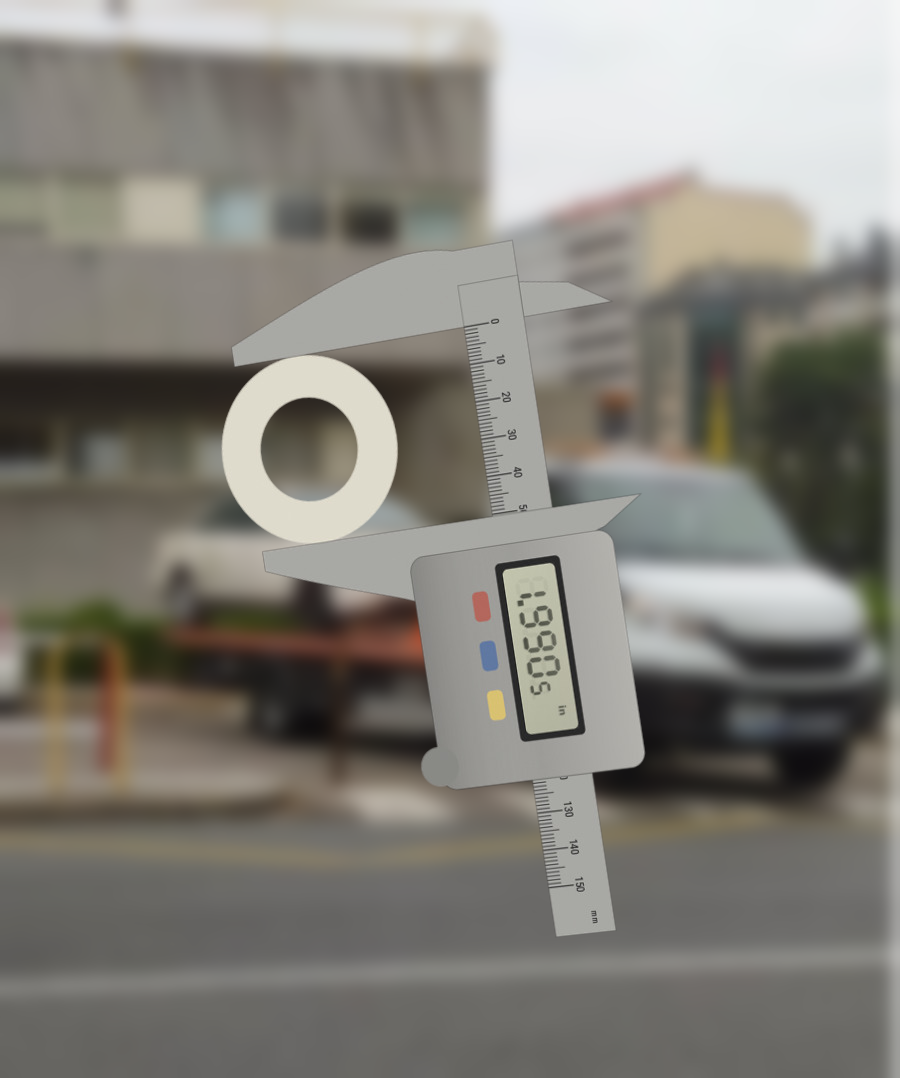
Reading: 1.9905 in
